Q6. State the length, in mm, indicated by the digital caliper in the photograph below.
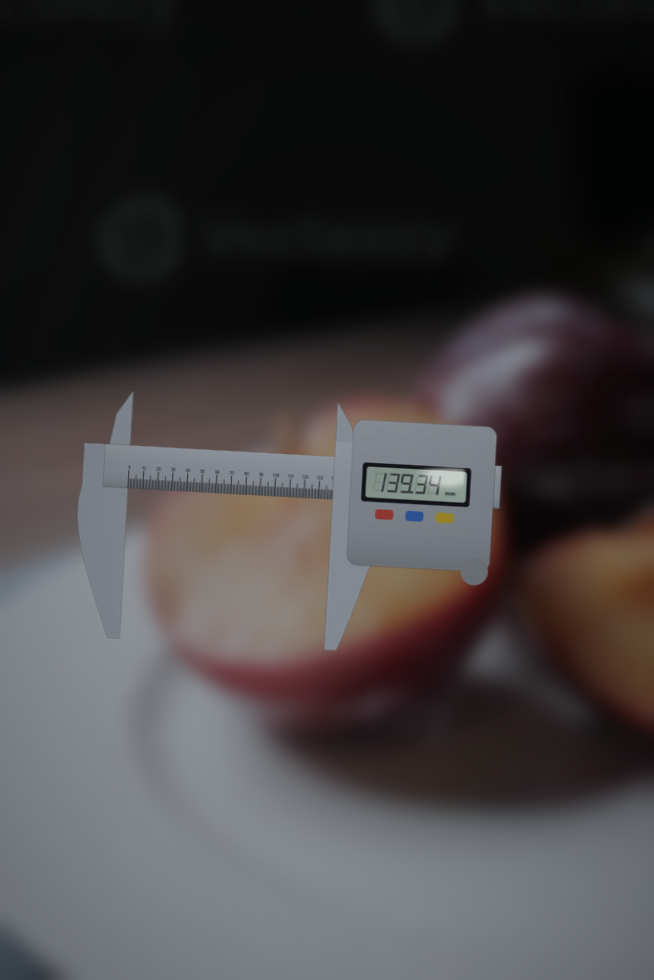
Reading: 139.34 mm
